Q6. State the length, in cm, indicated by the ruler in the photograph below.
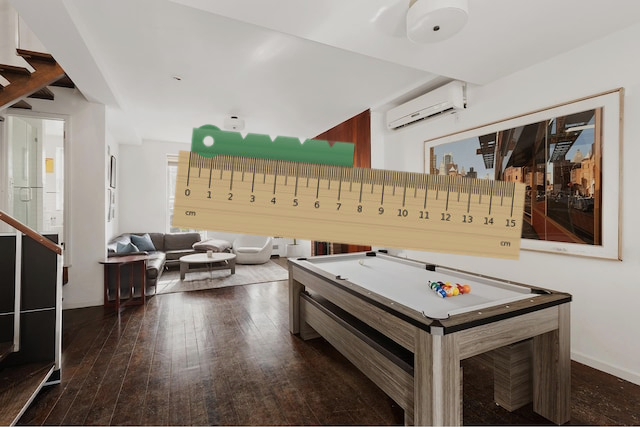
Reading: 7.5 cm
